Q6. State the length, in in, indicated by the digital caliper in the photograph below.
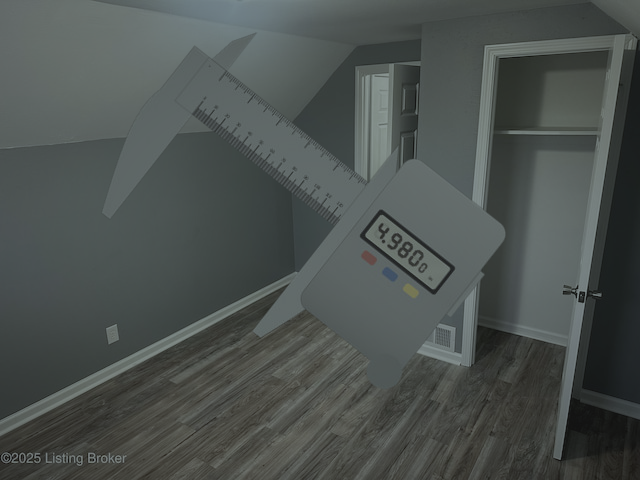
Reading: 4.9800 in
